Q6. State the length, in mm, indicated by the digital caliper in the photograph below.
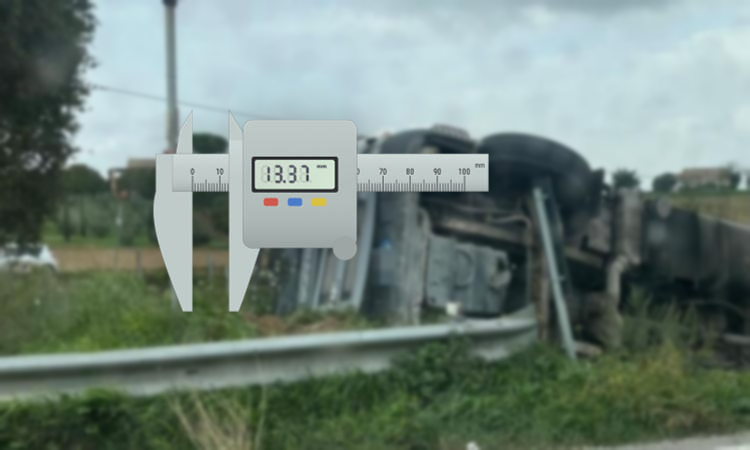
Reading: 13.37 mm
